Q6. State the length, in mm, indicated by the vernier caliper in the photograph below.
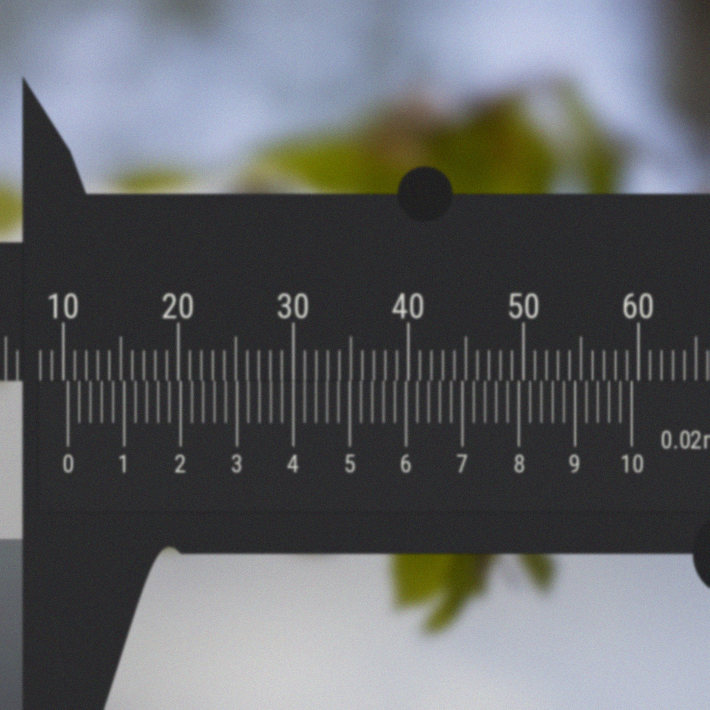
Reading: 10.4 mm
